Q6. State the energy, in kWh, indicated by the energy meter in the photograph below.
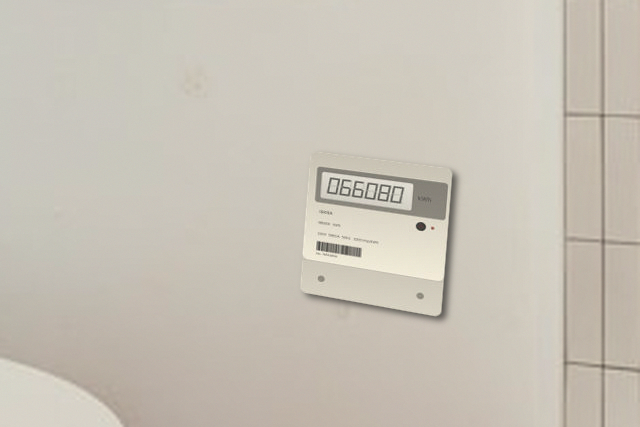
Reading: 66080 kWh
